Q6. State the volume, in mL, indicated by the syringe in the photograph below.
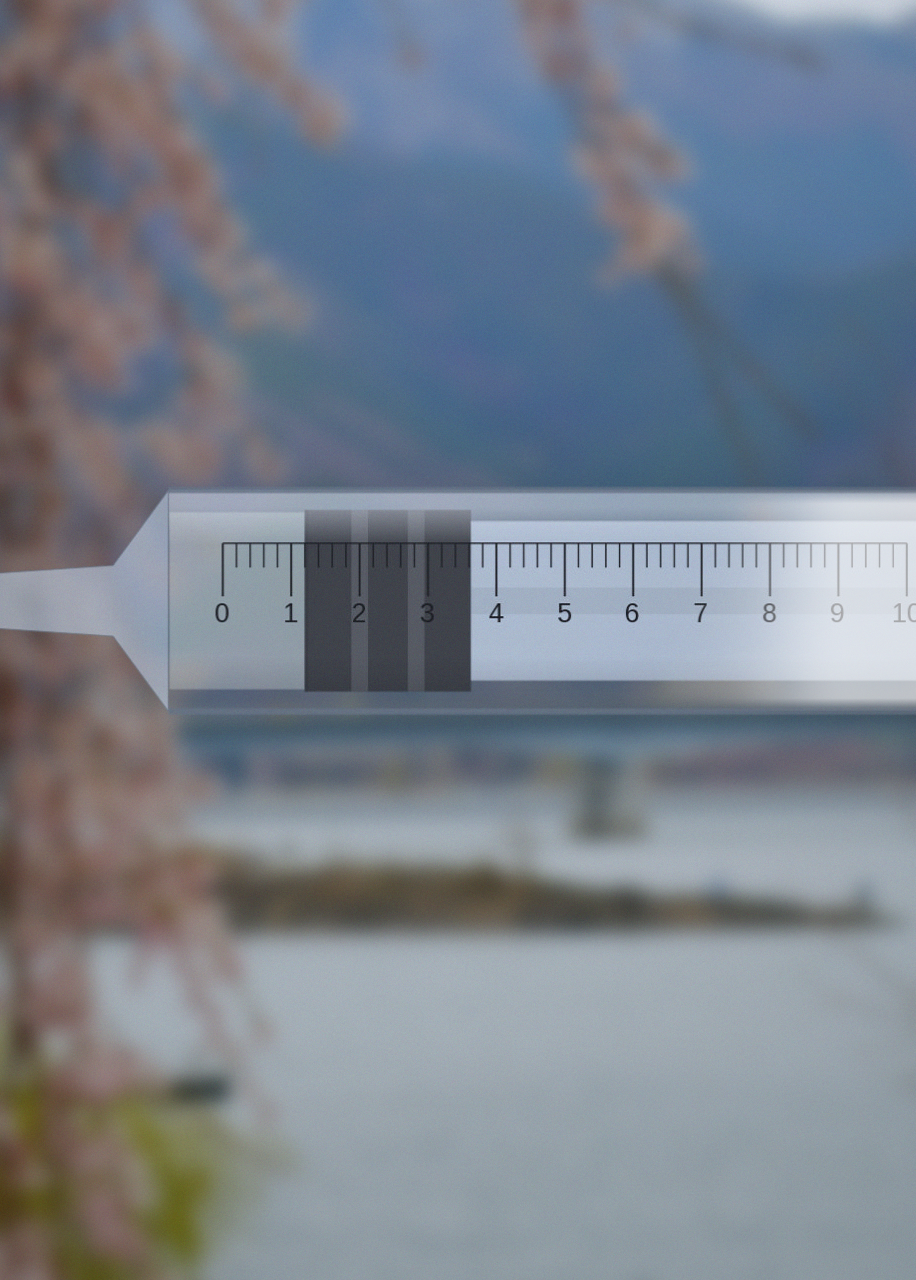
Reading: 1.2 mL
